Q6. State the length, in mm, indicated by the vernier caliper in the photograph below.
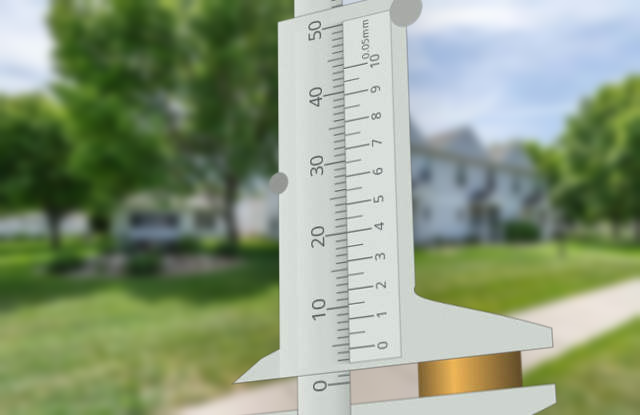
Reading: 4.4 mm
